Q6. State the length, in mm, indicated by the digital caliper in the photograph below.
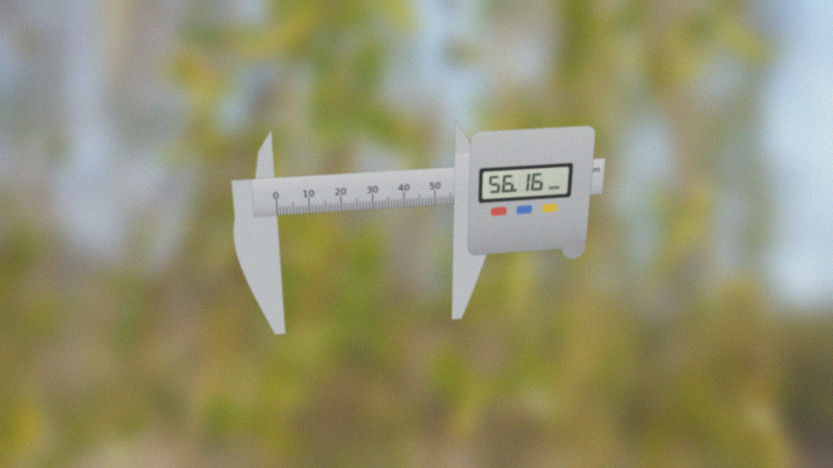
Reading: 56.16 mm
